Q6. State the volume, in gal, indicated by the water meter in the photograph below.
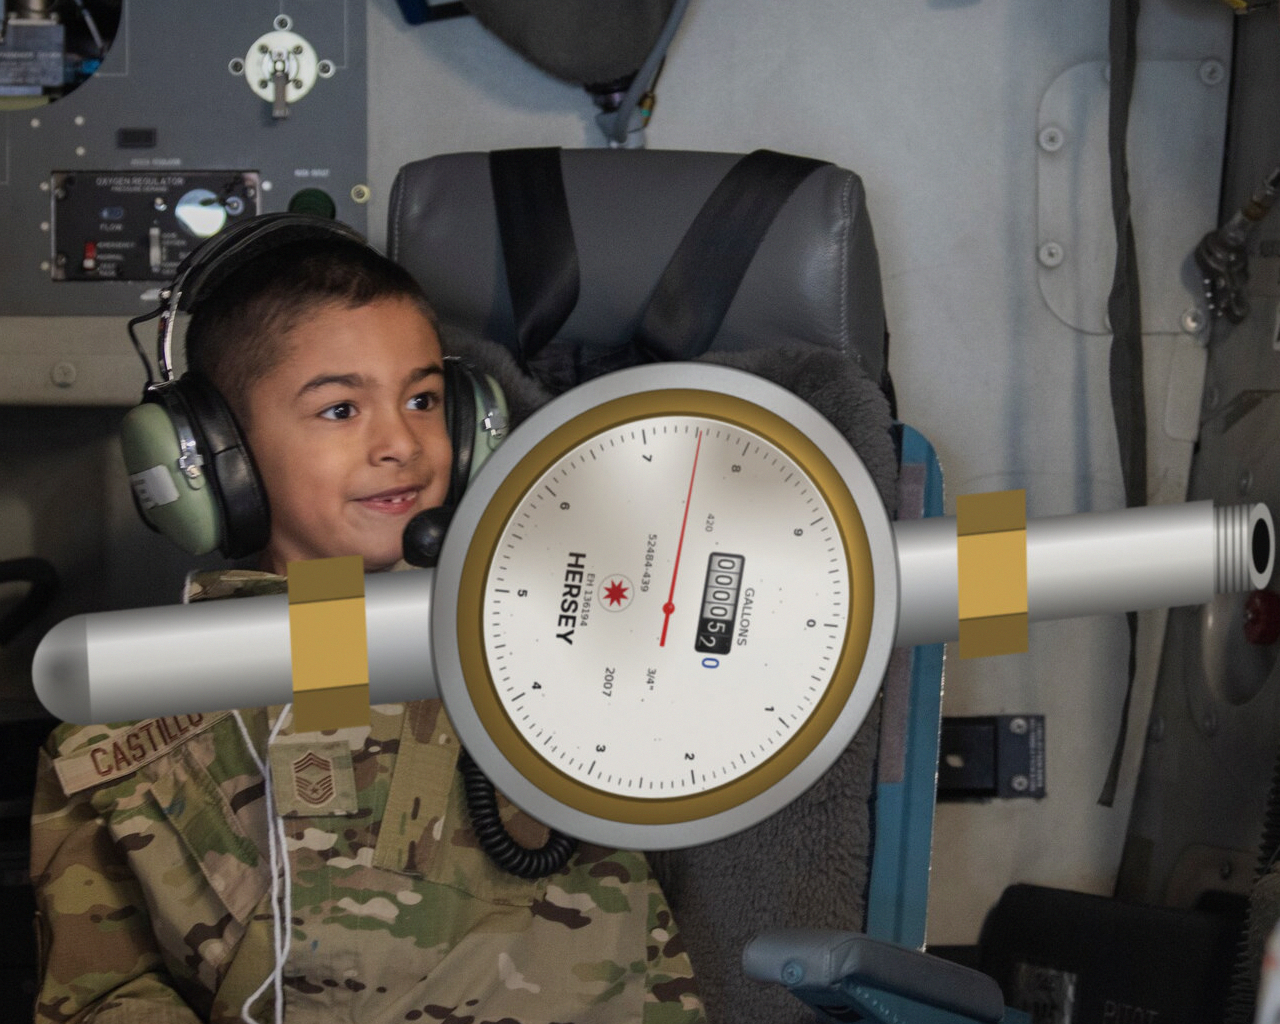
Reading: 517.5 gal
